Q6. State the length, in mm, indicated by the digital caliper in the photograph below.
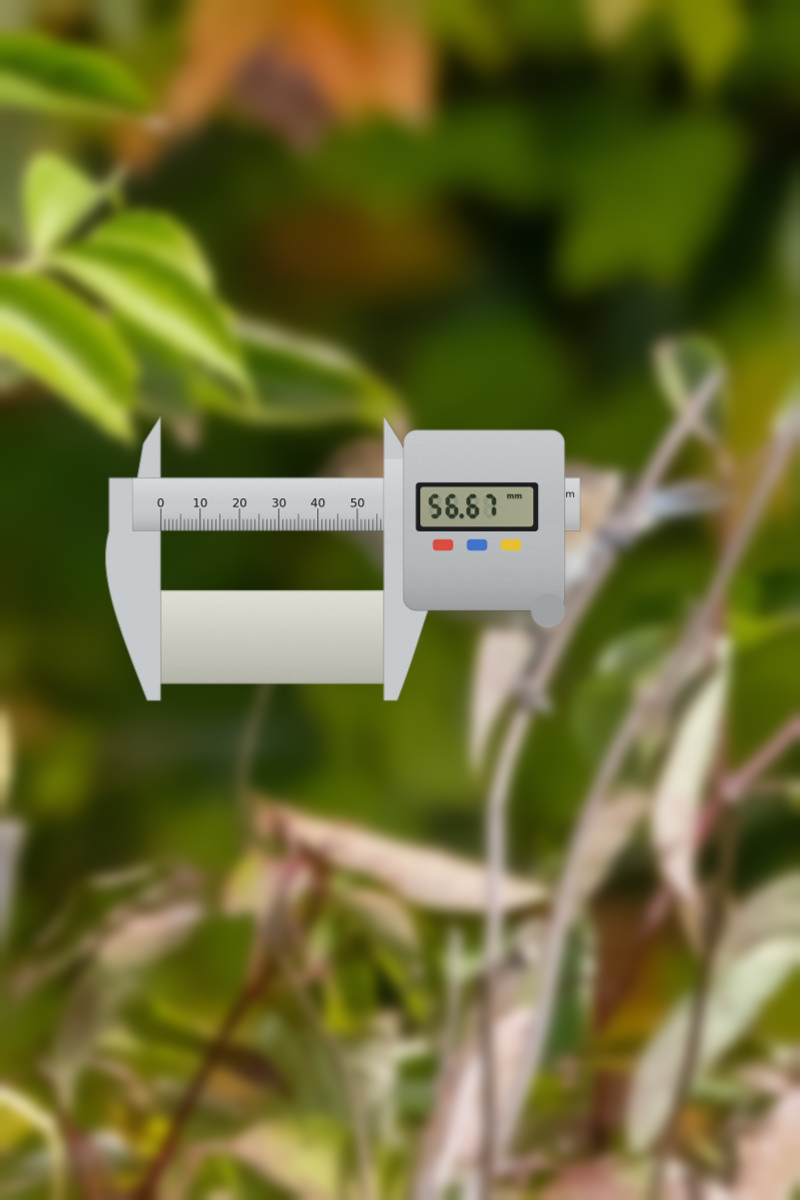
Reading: 56.67 mm
